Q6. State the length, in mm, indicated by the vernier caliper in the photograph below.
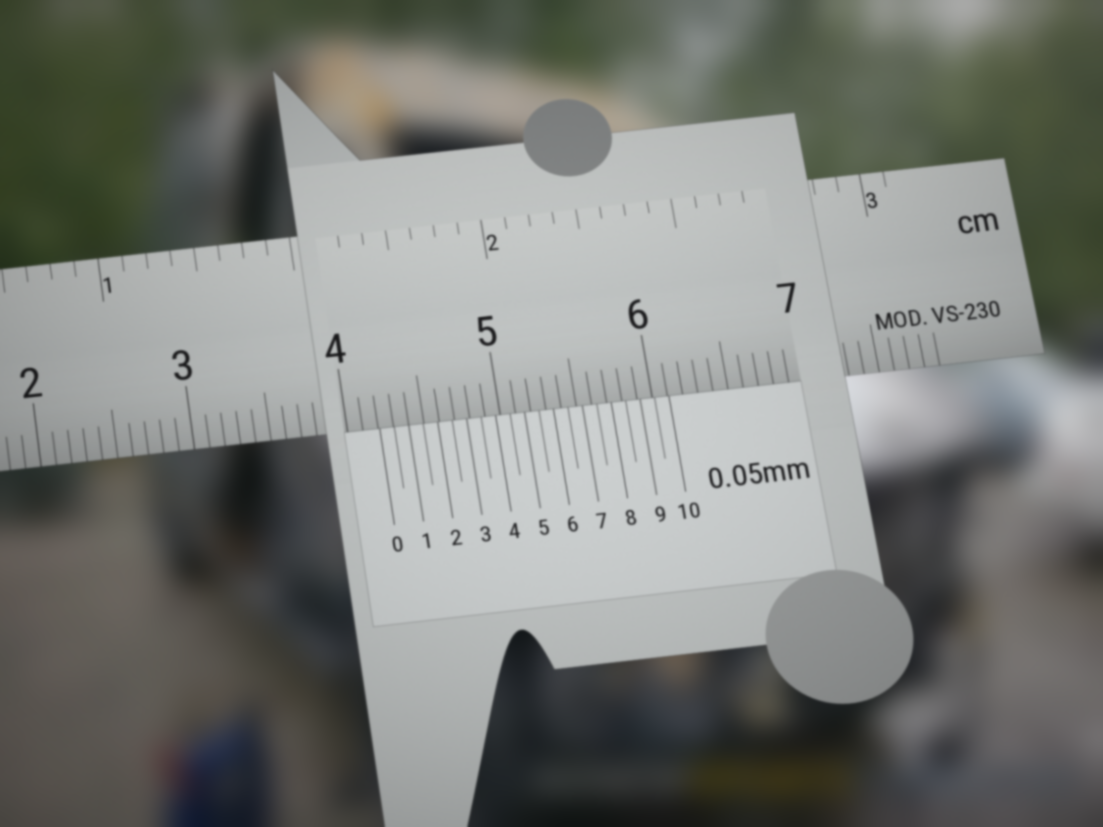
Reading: 42.1 mm
